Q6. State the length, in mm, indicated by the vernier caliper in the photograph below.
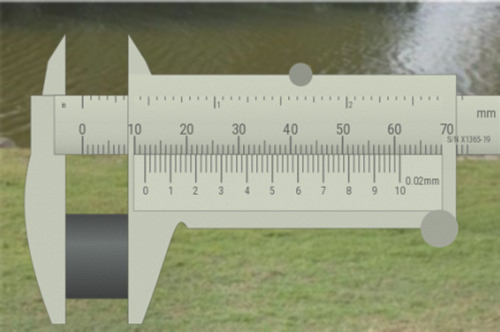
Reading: 12.0 mm
